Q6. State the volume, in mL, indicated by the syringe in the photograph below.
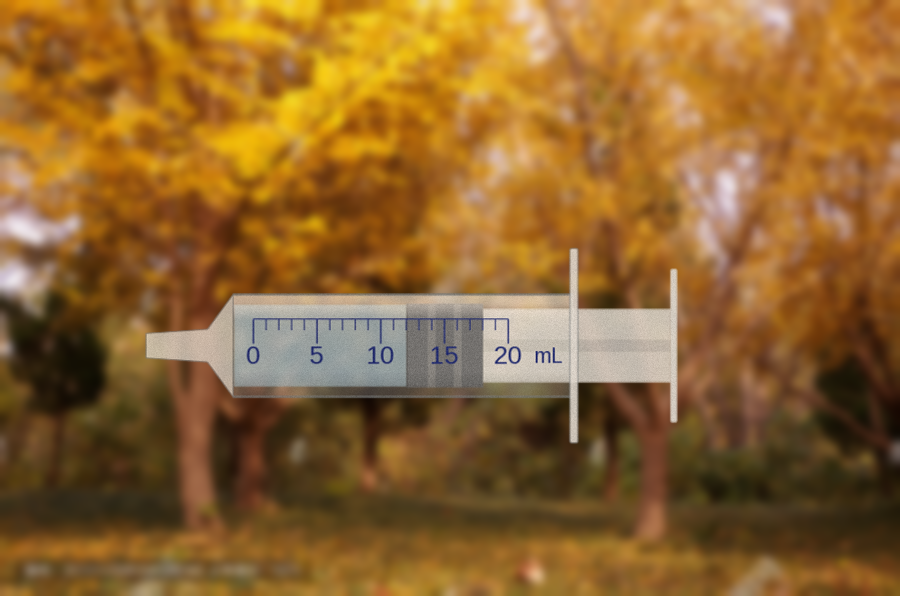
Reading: 12 mL
